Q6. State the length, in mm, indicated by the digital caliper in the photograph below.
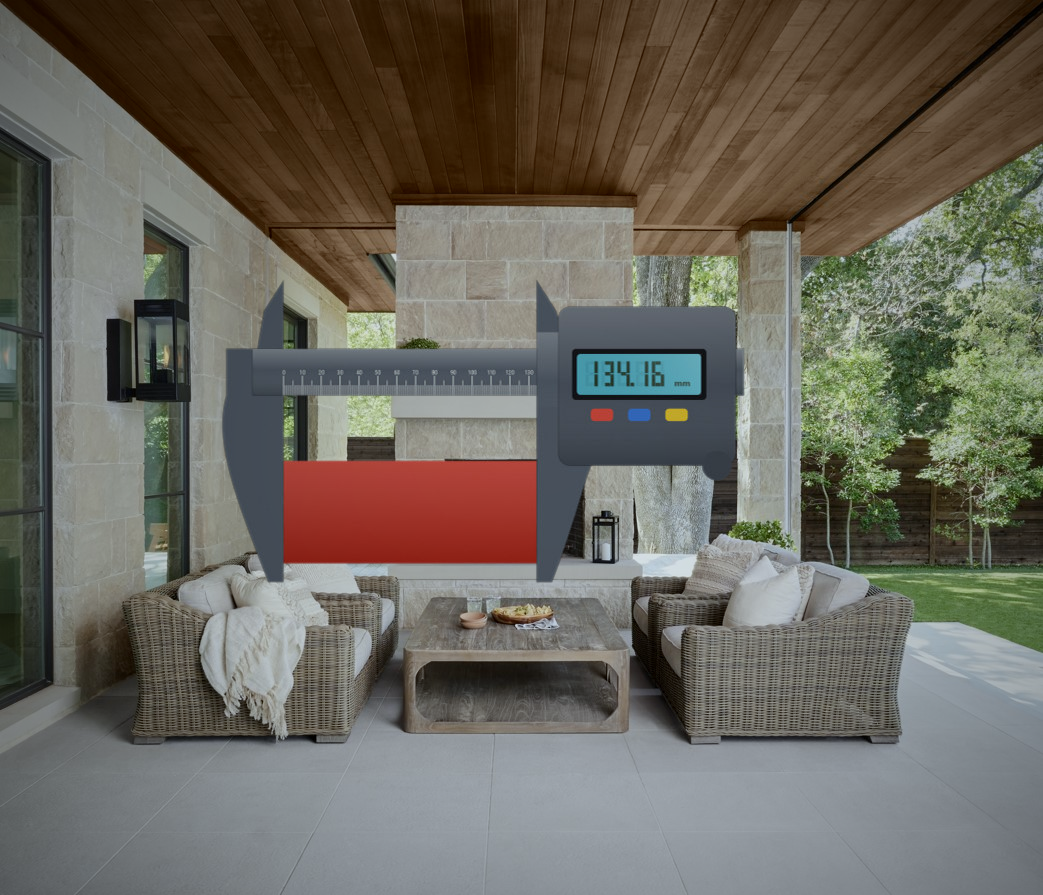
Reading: 134.16 mm
